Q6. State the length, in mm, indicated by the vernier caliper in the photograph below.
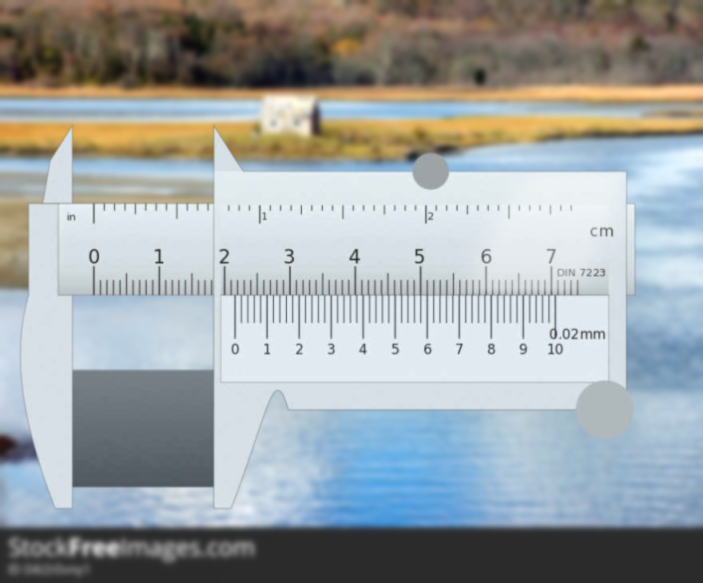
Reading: 21.6 mm
